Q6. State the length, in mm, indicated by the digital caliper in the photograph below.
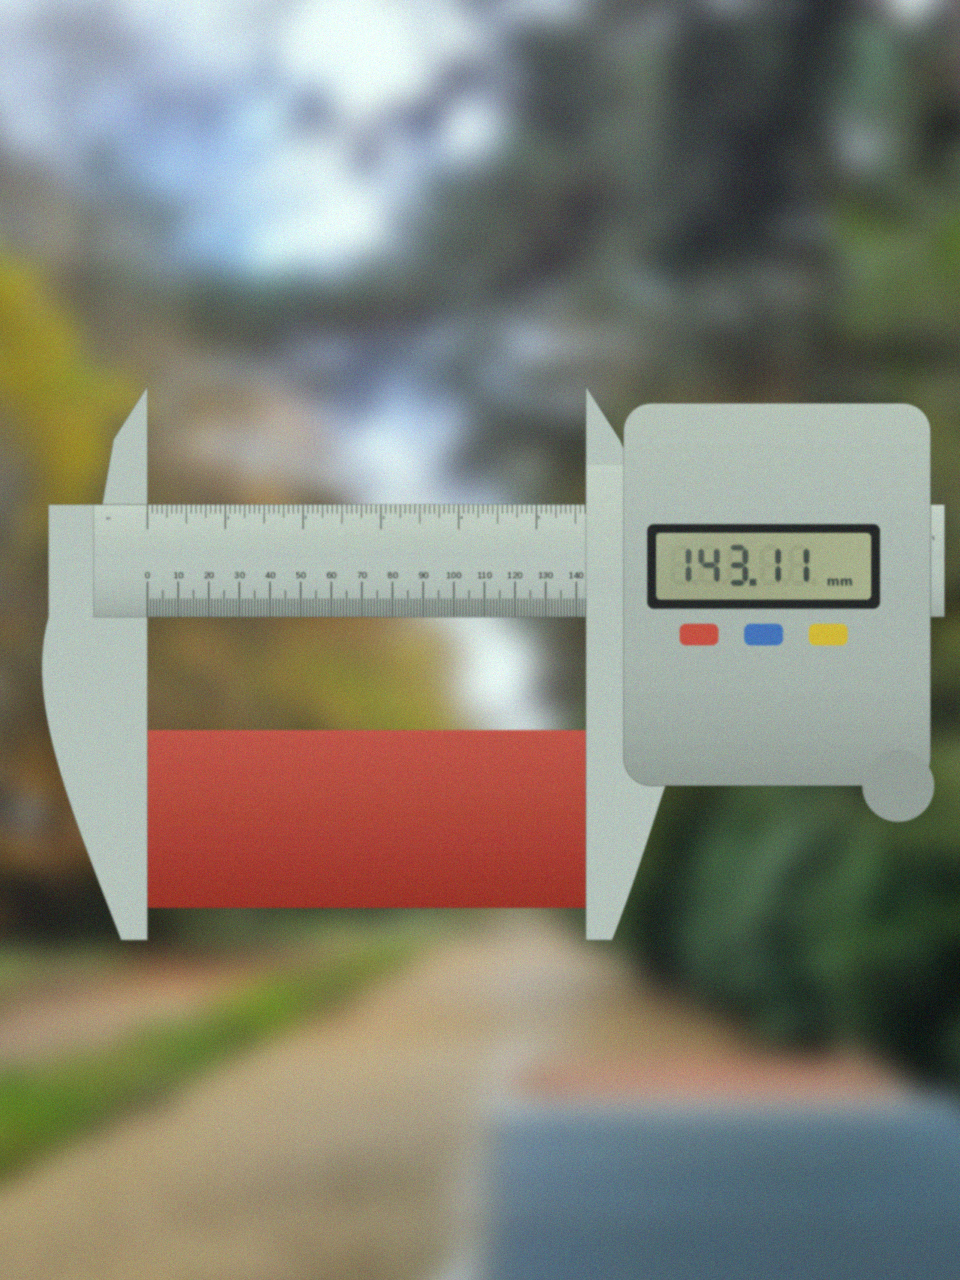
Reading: 143.11 mm
